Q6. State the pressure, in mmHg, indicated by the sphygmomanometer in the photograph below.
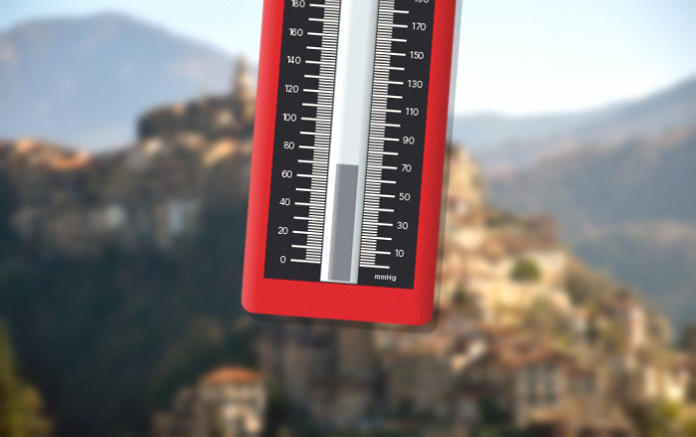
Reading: 70 mmHg
